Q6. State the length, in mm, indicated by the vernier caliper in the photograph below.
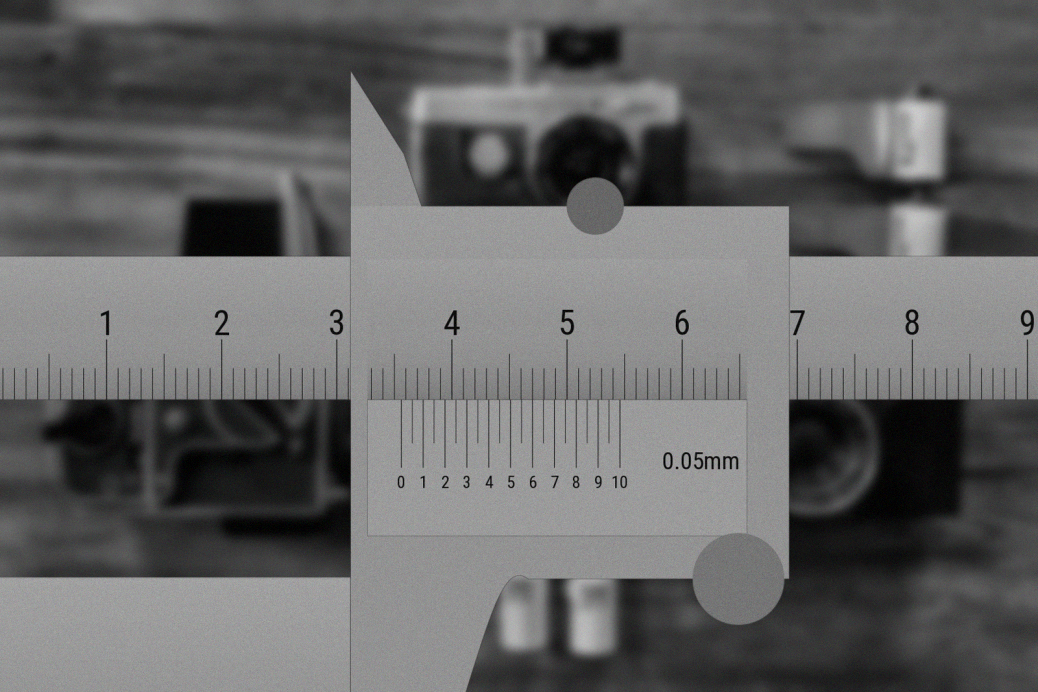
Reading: 35.6 mm
